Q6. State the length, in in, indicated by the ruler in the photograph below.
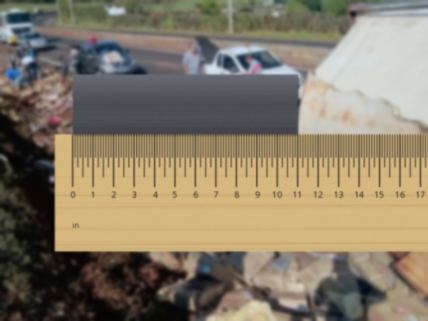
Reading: 11 in
